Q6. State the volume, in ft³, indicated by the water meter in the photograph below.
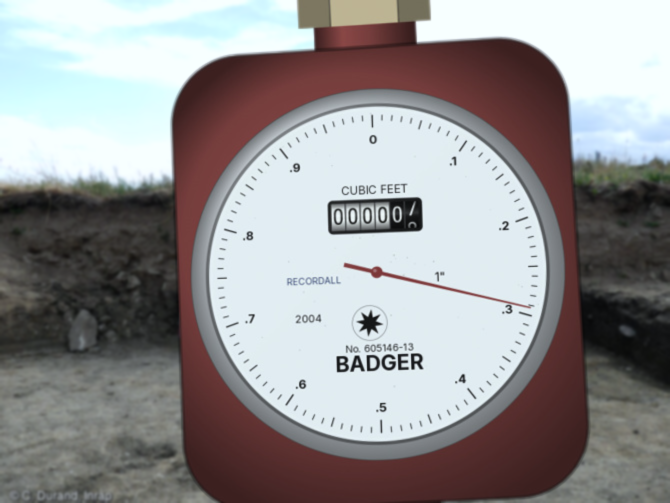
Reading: 7.29 ft³
